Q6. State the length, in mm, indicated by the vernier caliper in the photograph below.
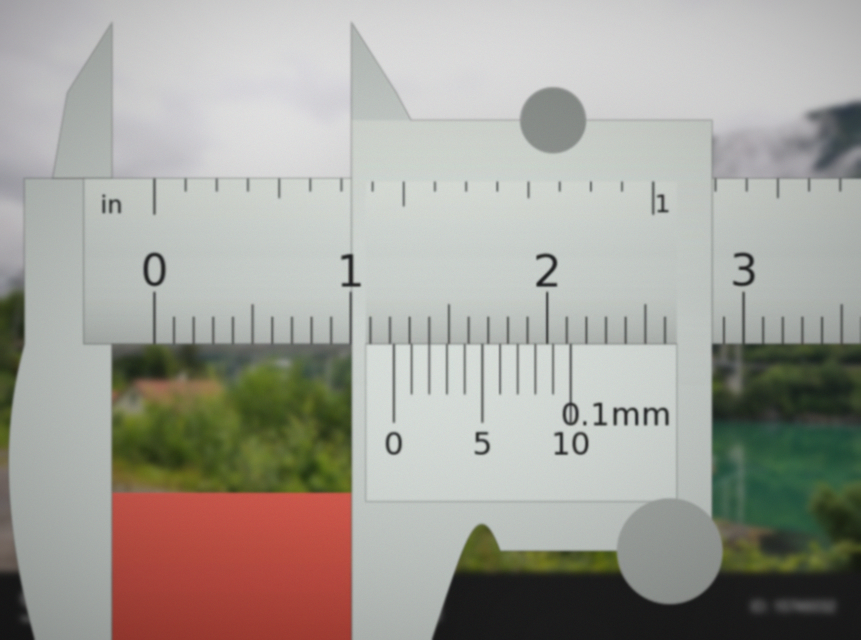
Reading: 12.2 mm
